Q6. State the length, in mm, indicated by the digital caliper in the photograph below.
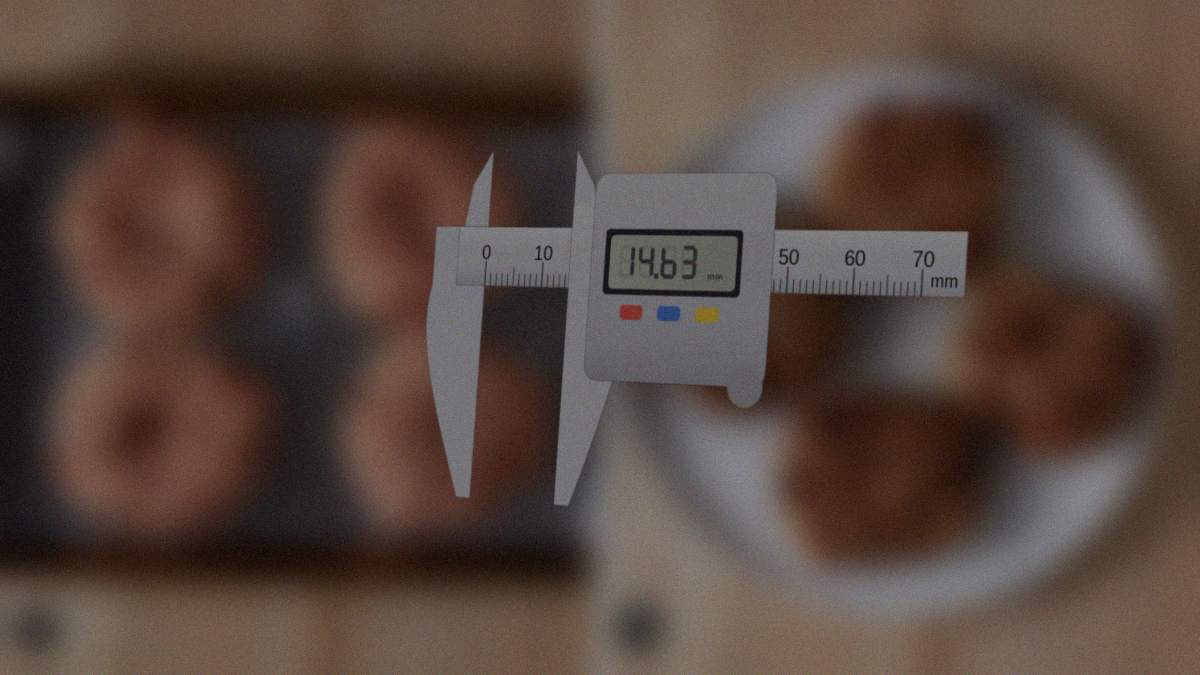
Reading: 14.63 mm
